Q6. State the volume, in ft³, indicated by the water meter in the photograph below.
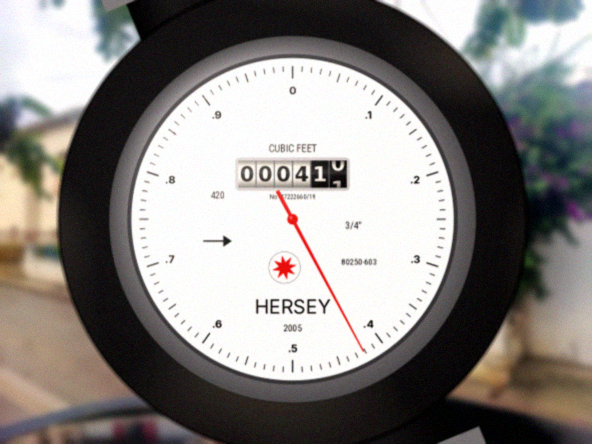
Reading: 410.42 ft³
